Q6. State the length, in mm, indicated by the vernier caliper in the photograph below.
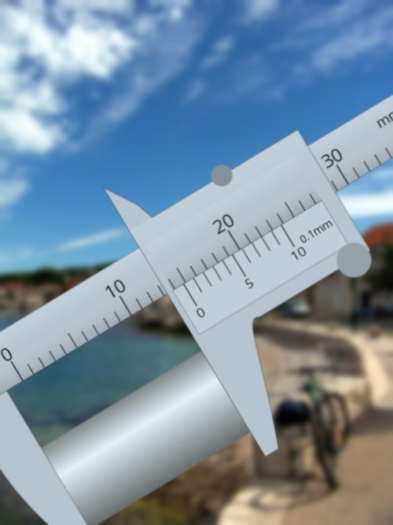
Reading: 14.8 mm
